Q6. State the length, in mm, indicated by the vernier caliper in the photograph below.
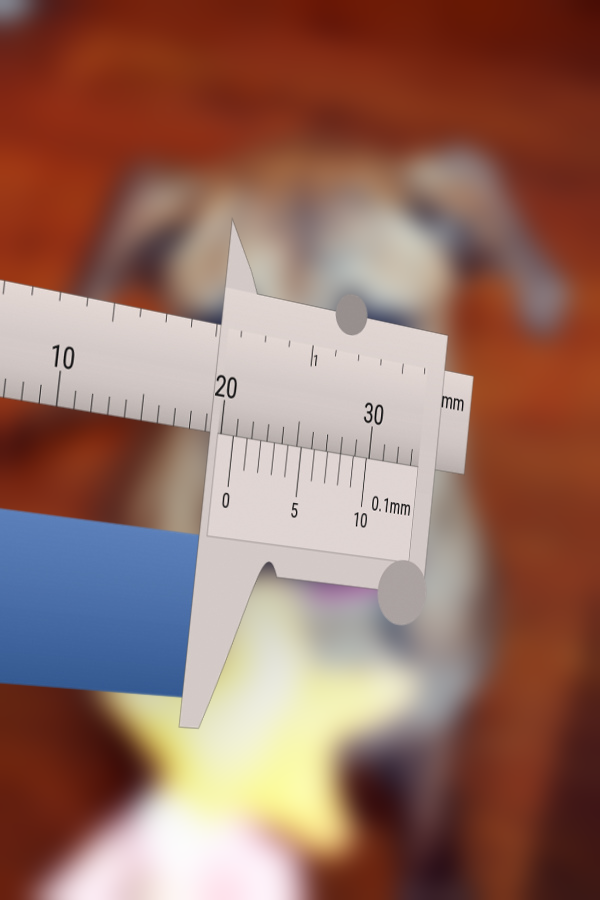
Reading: 20.8 mm
